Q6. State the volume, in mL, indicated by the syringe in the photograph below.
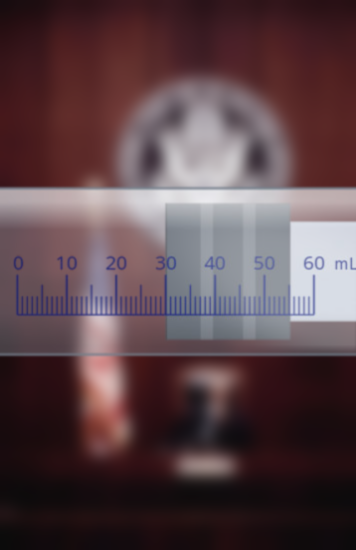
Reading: 30 mL
